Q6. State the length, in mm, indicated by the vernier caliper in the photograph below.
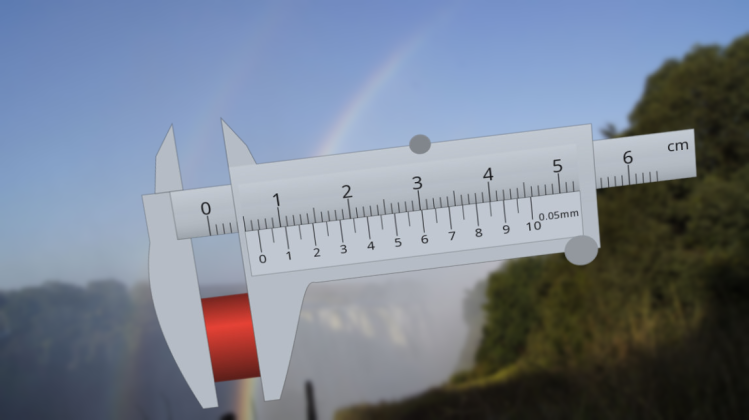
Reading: 6.8 mm
